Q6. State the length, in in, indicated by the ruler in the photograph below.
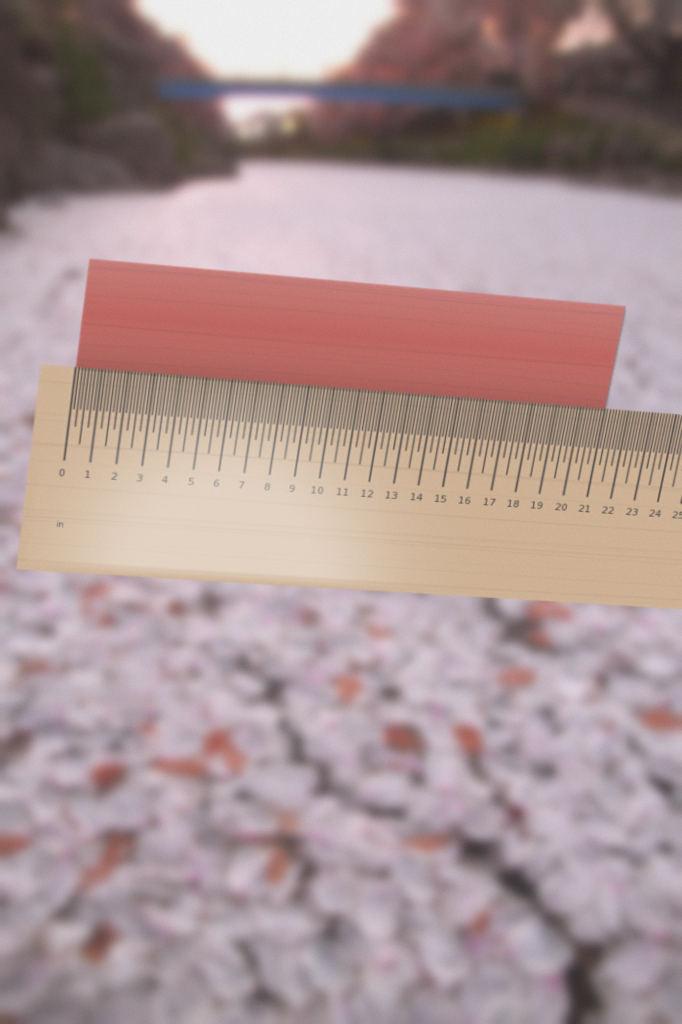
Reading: 21 in
